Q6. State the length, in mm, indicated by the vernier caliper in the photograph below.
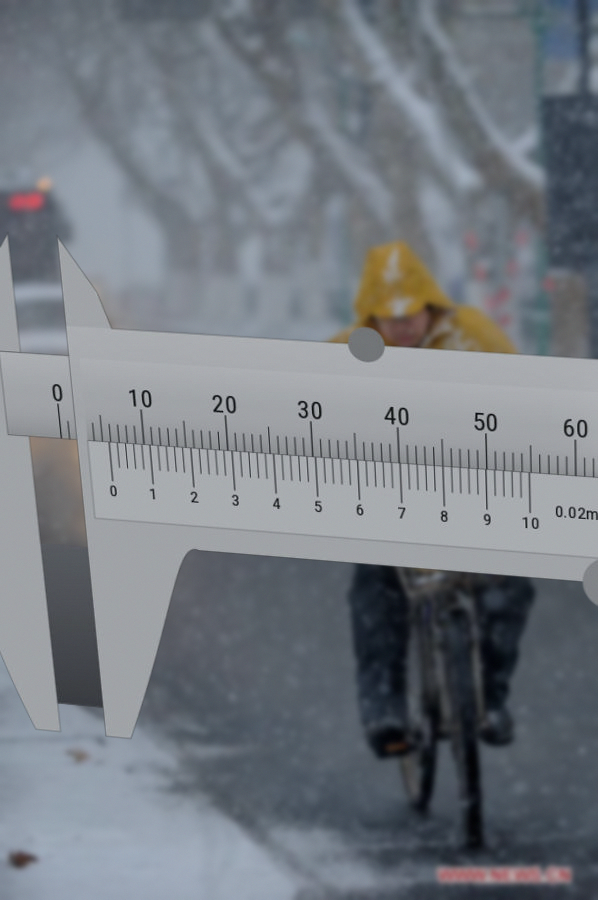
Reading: 5.8 mm
